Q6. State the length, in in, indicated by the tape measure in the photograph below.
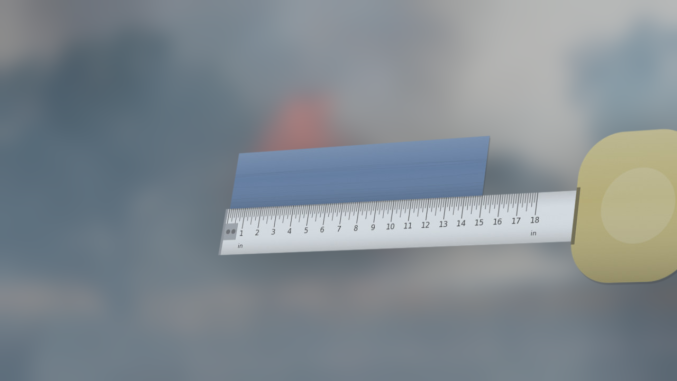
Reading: 15 in
